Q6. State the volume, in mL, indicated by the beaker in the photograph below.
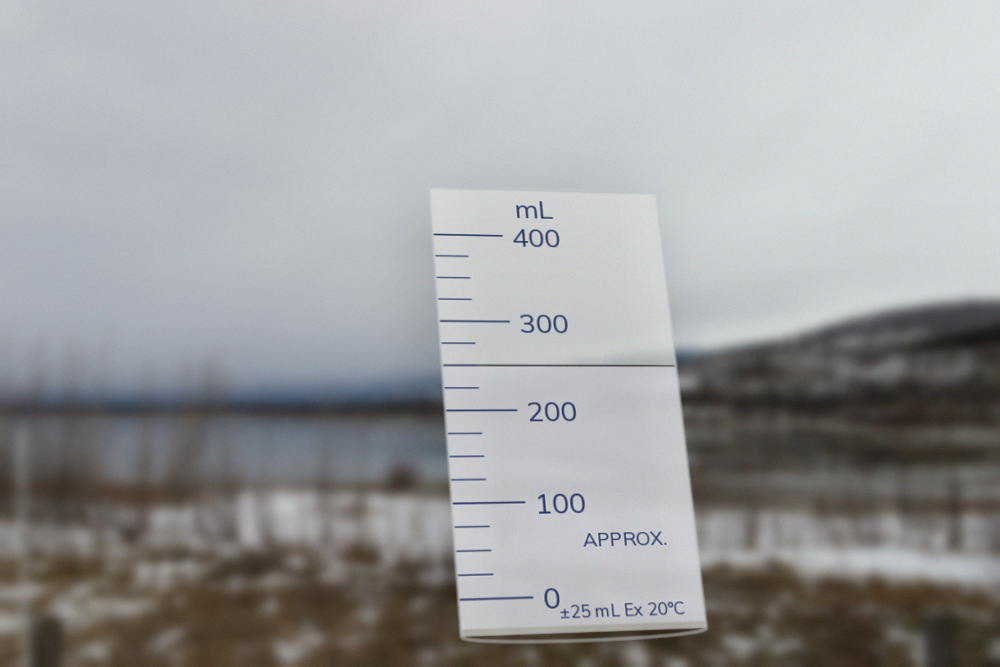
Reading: 250 mL
